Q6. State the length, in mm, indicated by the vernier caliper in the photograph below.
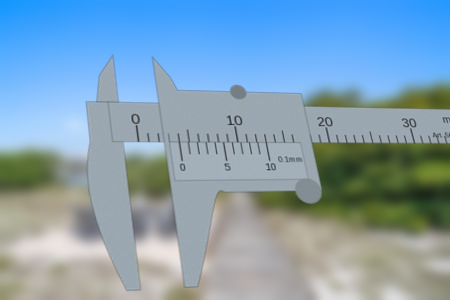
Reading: 4.0 mm
